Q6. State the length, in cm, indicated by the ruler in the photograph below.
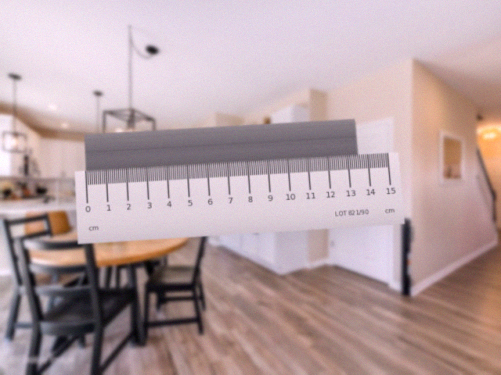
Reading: 13.5 cm
